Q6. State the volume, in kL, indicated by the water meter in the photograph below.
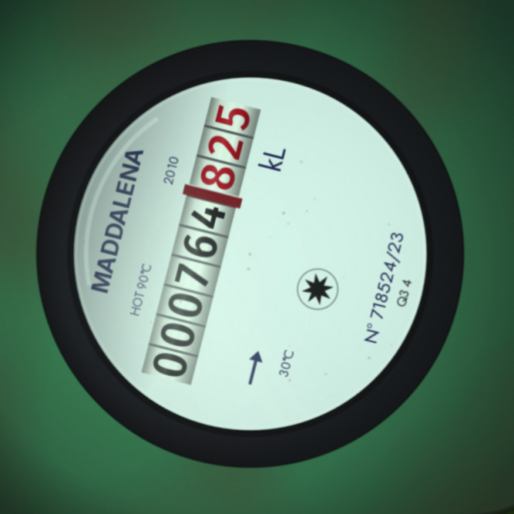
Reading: 764.825 kL
